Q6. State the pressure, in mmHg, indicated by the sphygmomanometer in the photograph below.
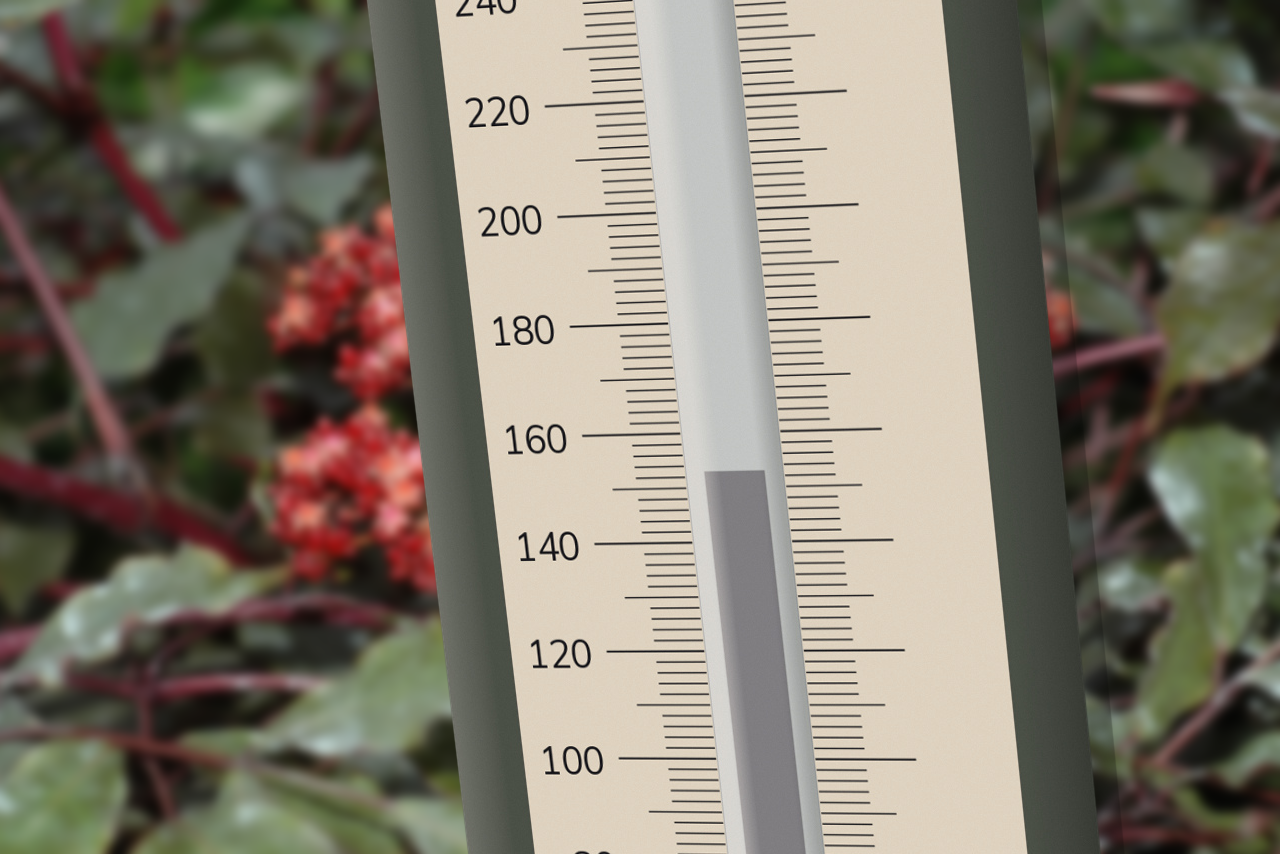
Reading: 153 mmHg
